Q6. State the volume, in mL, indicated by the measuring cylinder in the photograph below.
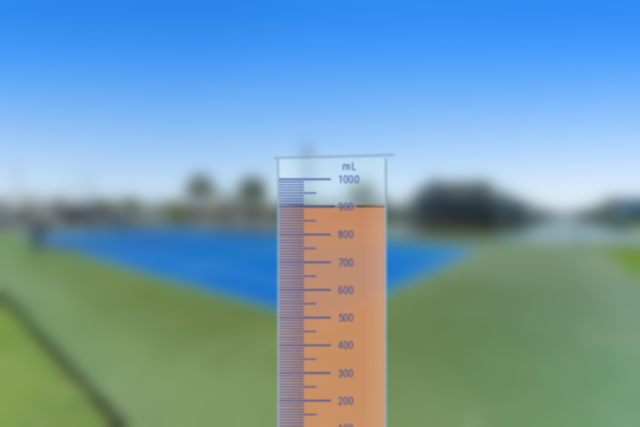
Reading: 900 mL
